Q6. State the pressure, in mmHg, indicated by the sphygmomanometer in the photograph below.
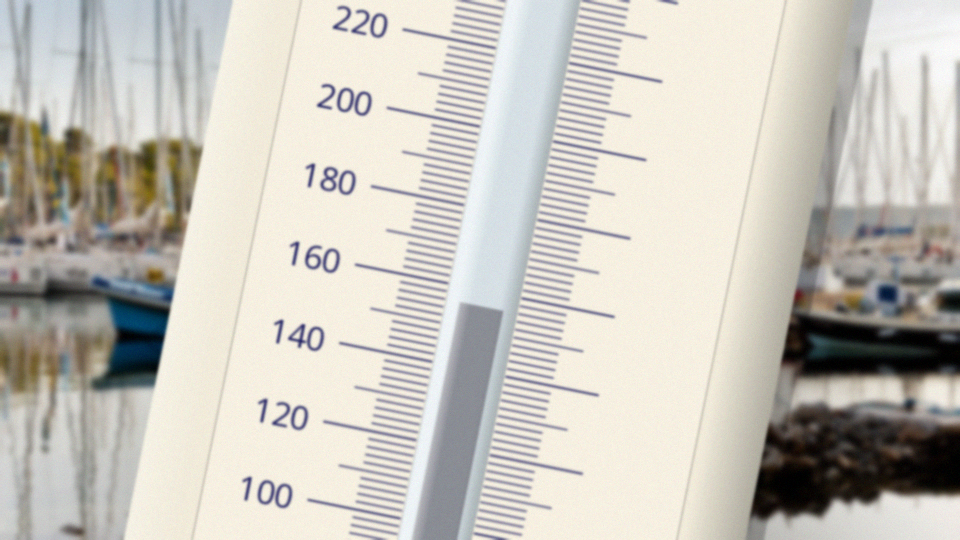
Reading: 156 mmHg
